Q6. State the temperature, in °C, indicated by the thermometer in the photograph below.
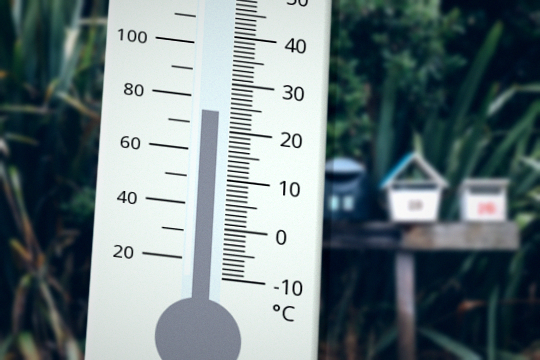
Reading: 24 °C
